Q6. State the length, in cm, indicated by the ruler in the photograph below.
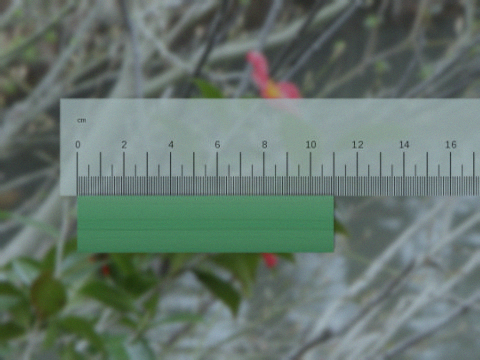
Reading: 11 cm
